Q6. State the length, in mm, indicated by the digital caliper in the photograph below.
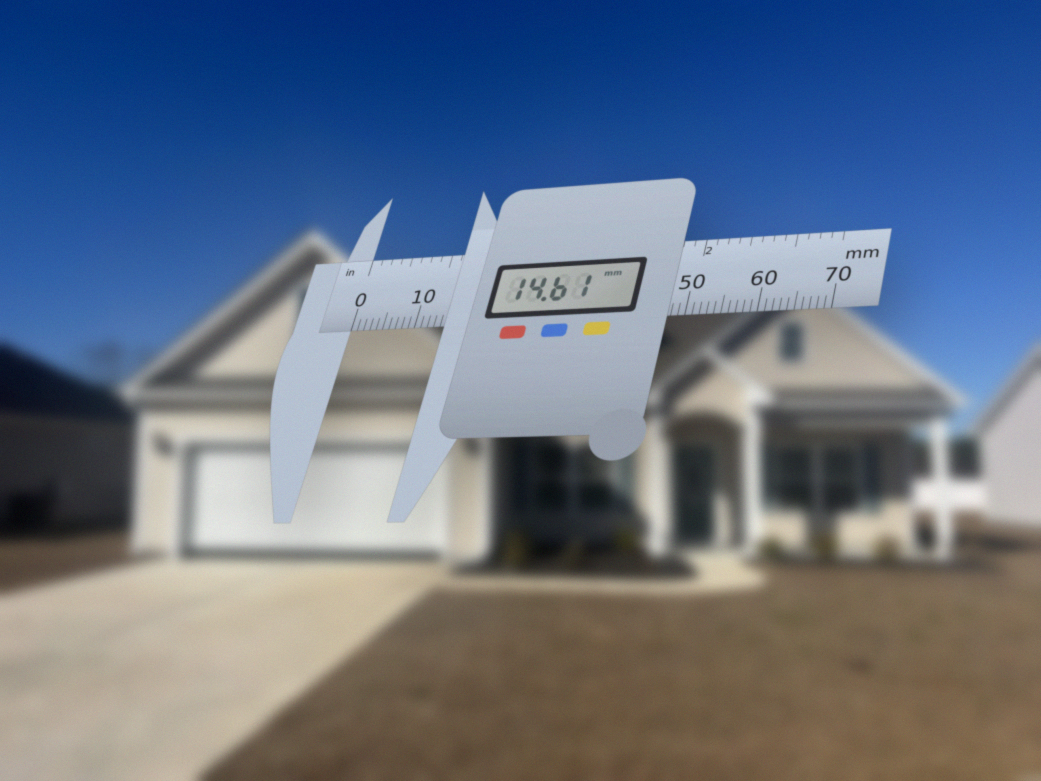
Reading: 14.61 mm
